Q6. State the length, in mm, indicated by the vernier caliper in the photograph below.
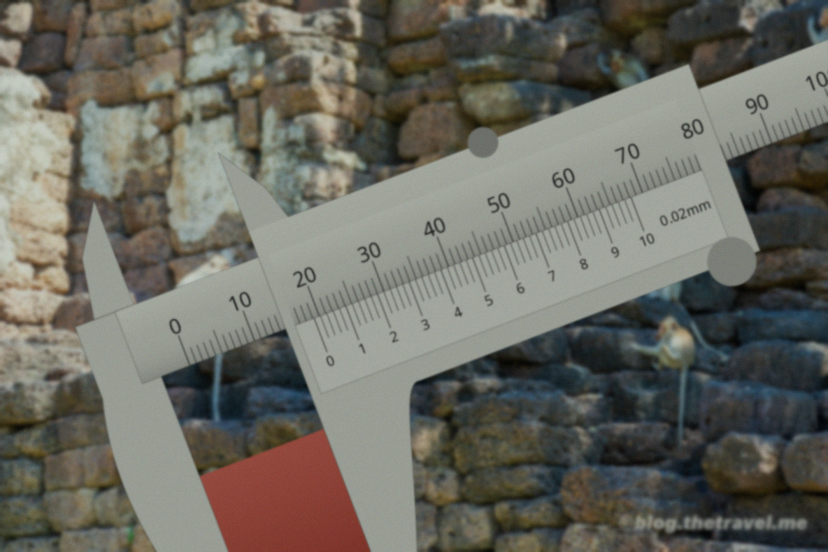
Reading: 19.2 mm
